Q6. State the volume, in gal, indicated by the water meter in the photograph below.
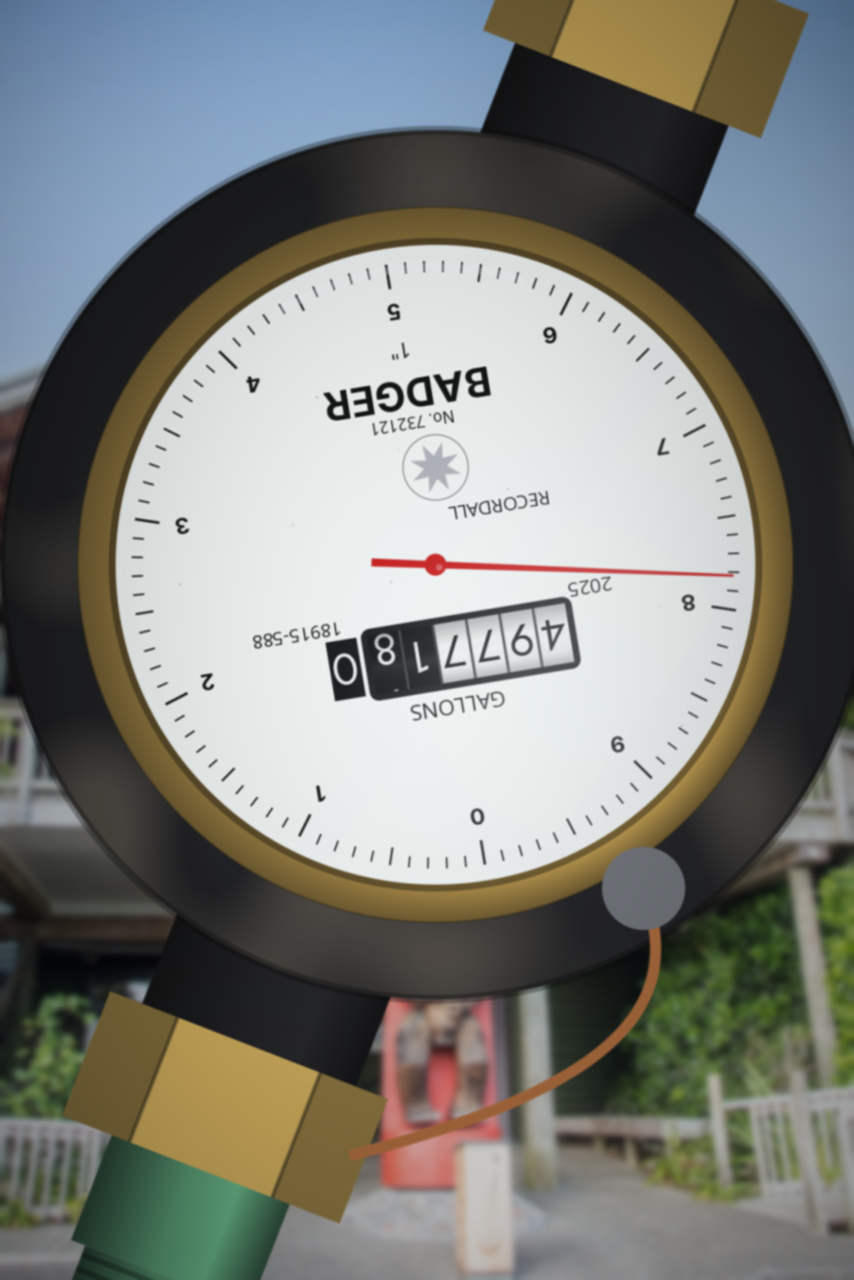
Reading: 4977177.8 gal
